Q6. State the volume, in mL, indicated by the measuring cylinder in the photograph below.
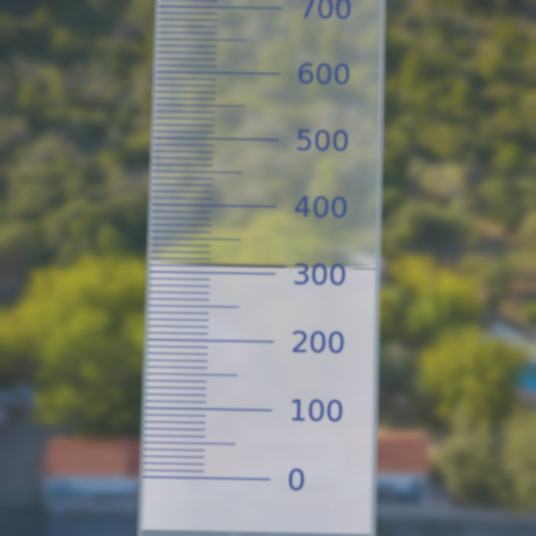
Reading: 310 mL
